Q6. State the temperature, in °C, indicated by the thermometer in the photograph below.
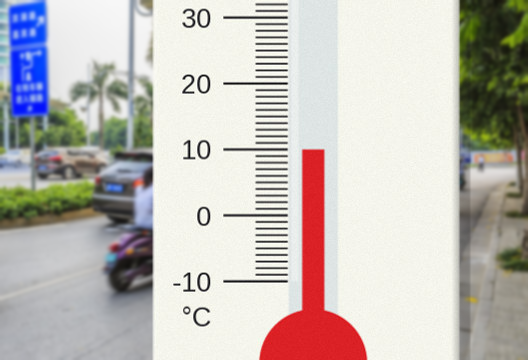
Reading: 10 °C
